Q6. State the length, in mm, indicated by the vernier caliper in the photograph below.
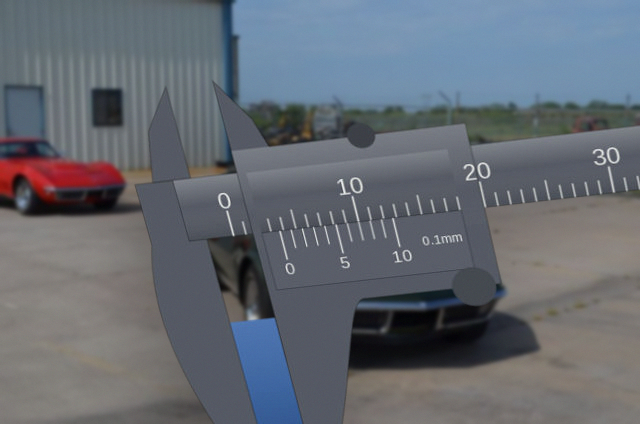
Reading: 3.7 mm
